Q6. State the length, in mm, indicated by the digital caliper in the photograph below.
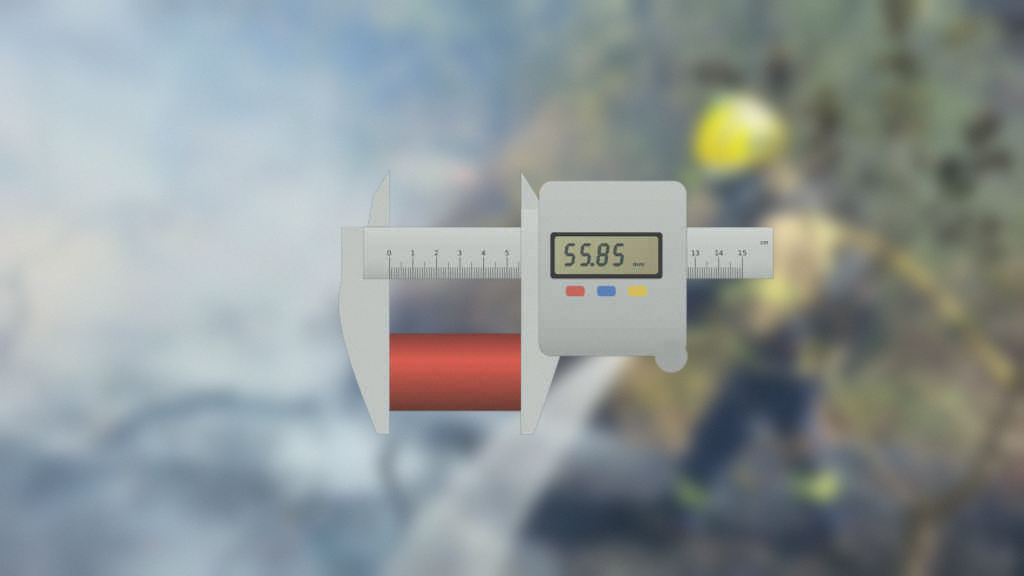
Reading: 55.85 mm
